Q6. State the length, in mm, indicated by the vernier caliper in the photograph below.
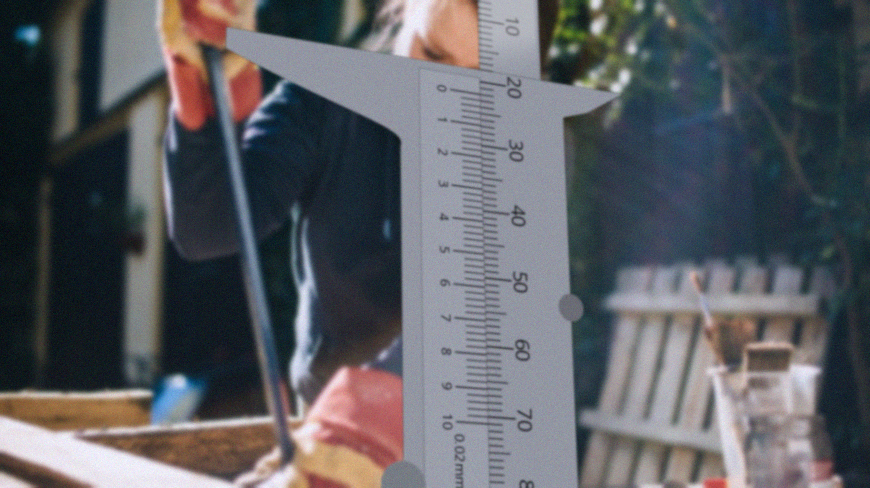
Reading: 22.0 mm
